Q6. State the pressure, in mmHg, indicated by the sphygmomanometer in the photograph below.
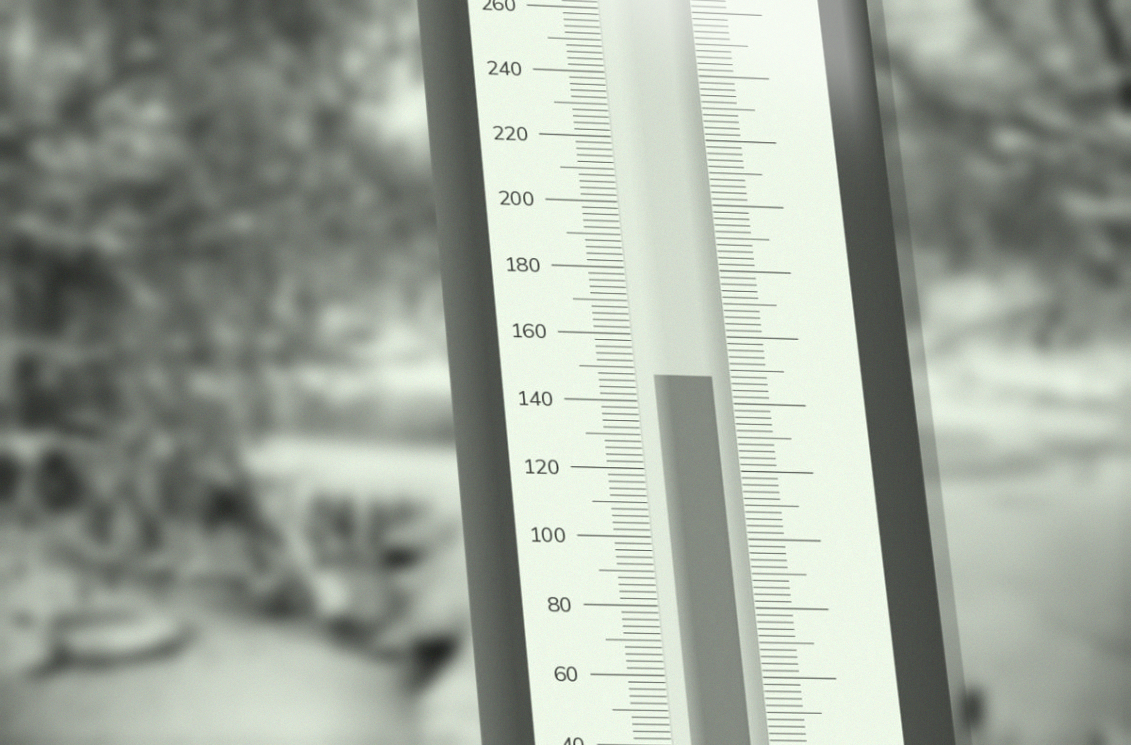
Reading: 148 mmHg
